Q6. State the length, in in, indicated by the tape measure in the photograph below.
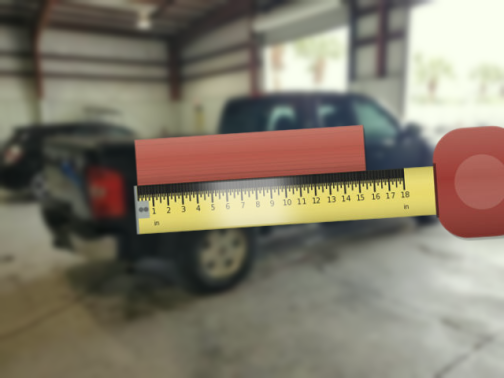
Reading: 15.5 in
